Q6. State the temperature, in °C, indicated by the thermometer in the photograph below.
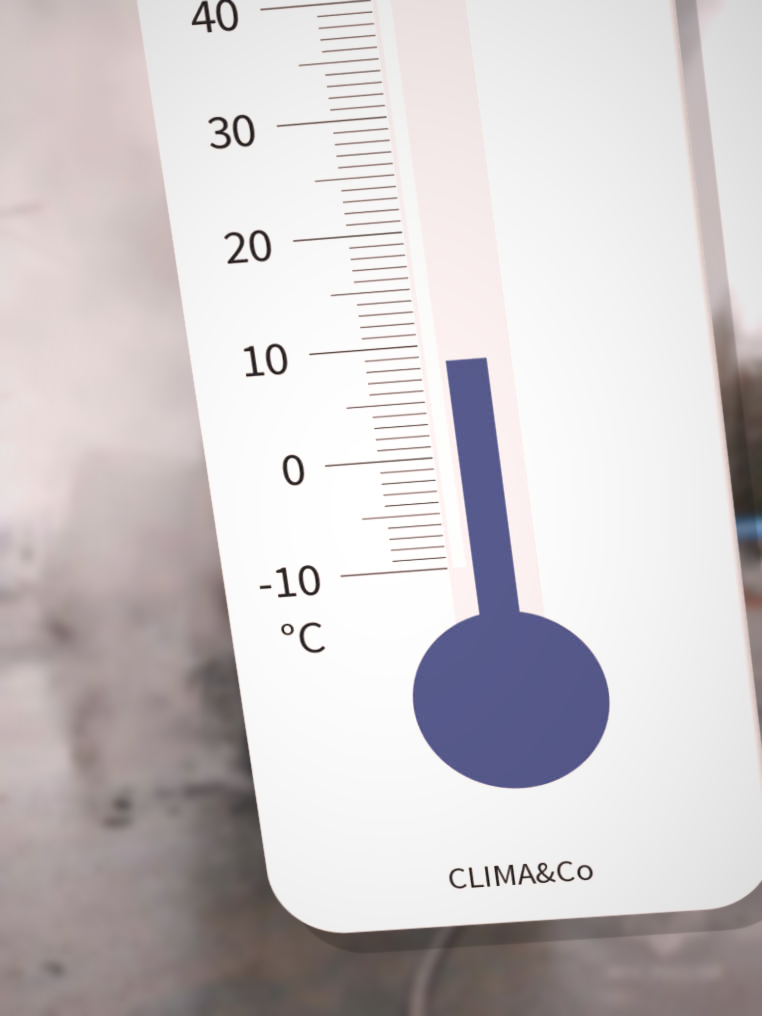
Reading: 8.5 °C
